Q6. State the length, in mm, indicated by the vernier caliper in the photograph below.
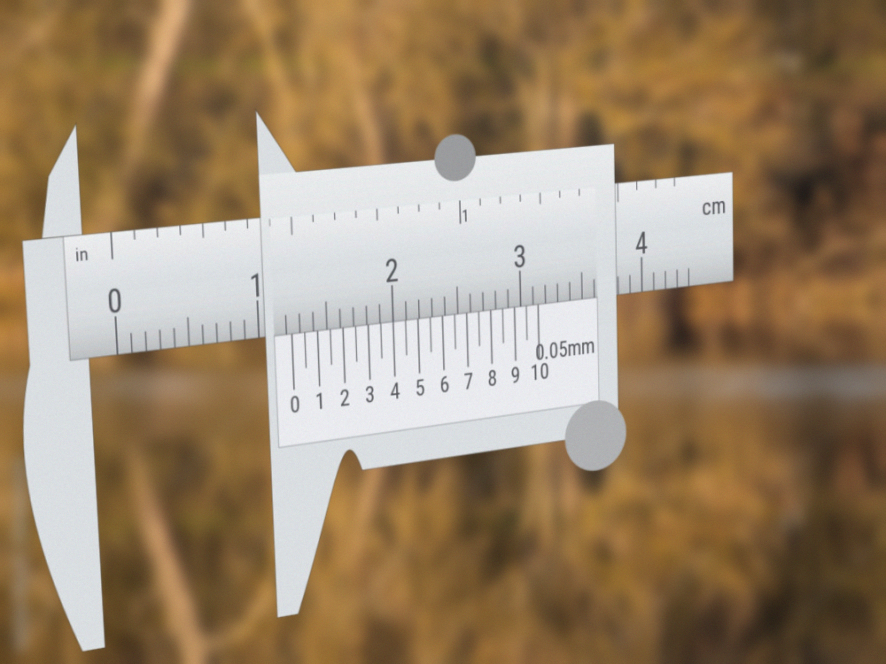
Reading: 12.4 mm
